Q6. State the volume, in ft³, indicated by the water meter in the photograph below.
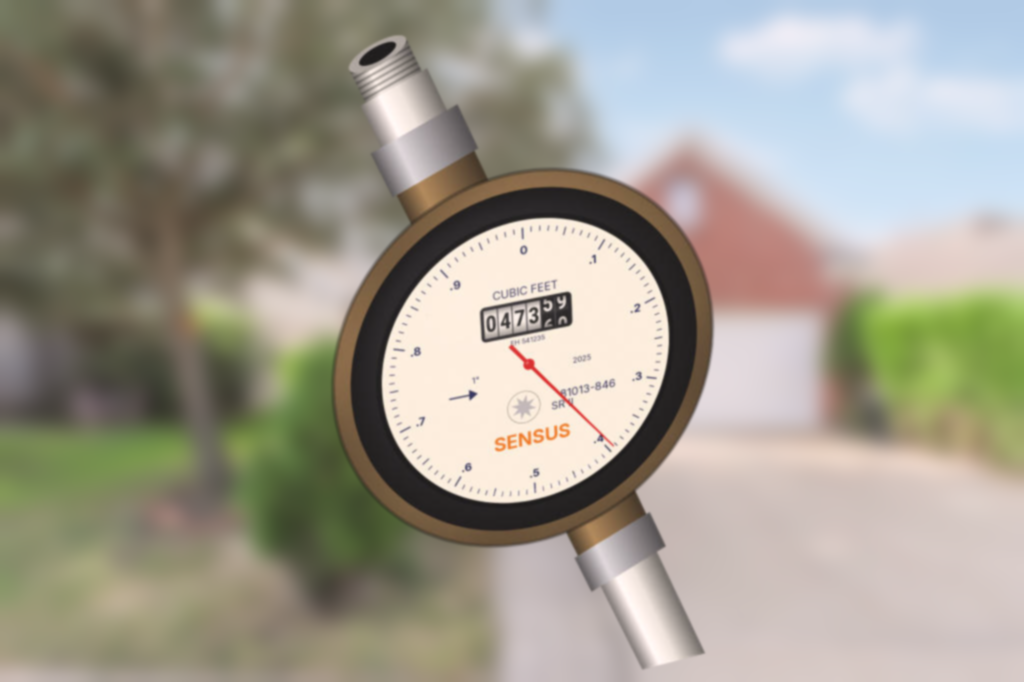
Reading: 47359.39 ft³
